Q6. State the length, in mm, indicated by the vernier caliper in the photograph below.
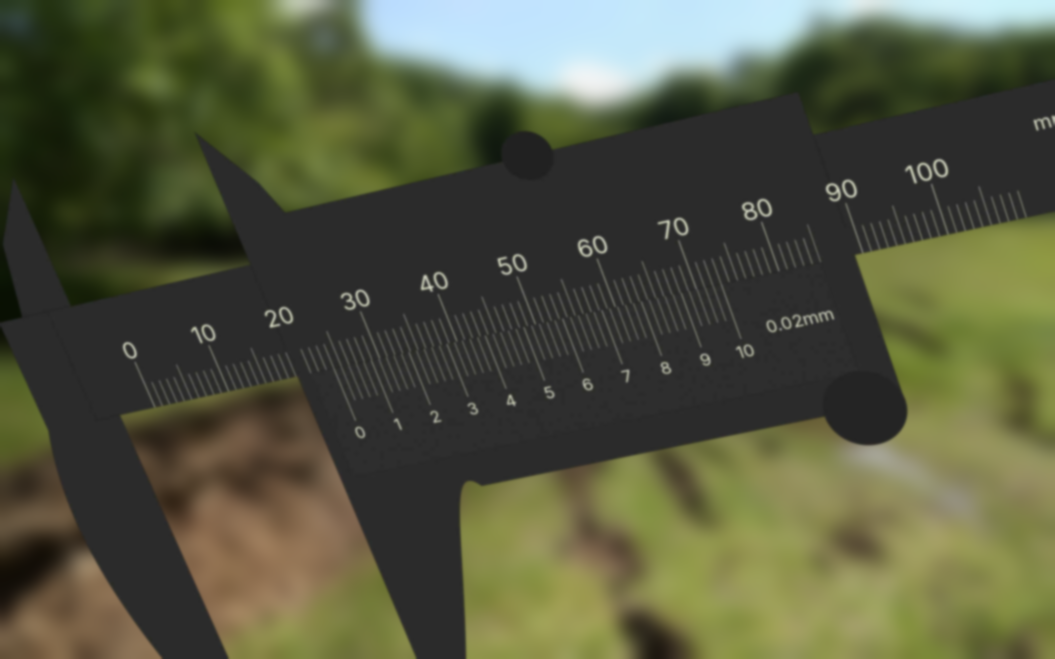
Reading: 24.0 mm
